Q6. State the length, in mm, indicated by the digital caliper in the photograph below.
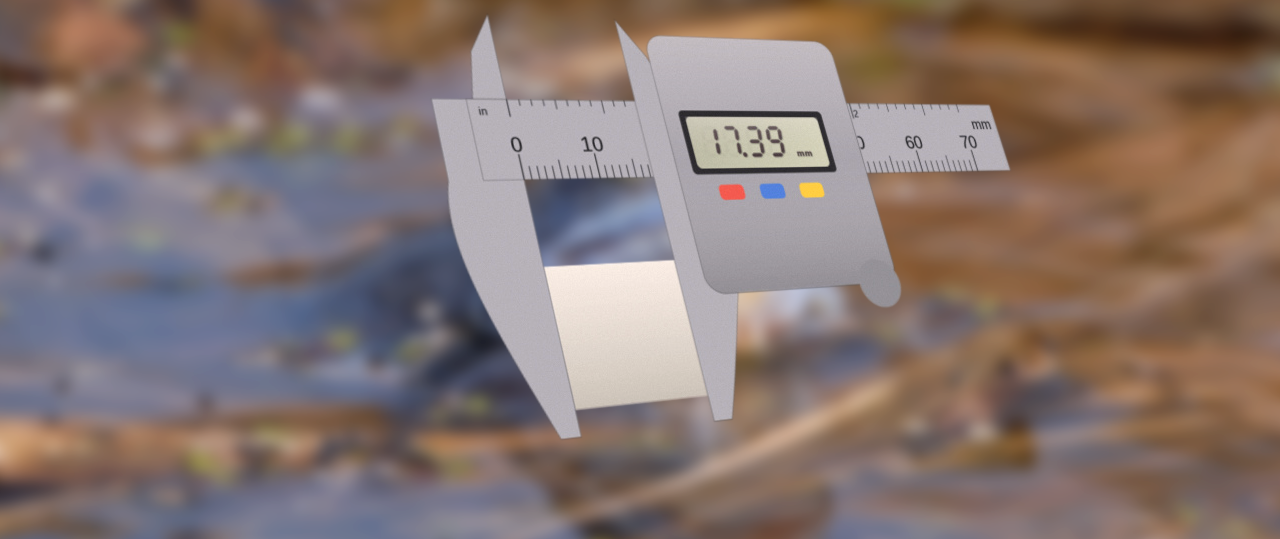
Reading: 17.39 mm
